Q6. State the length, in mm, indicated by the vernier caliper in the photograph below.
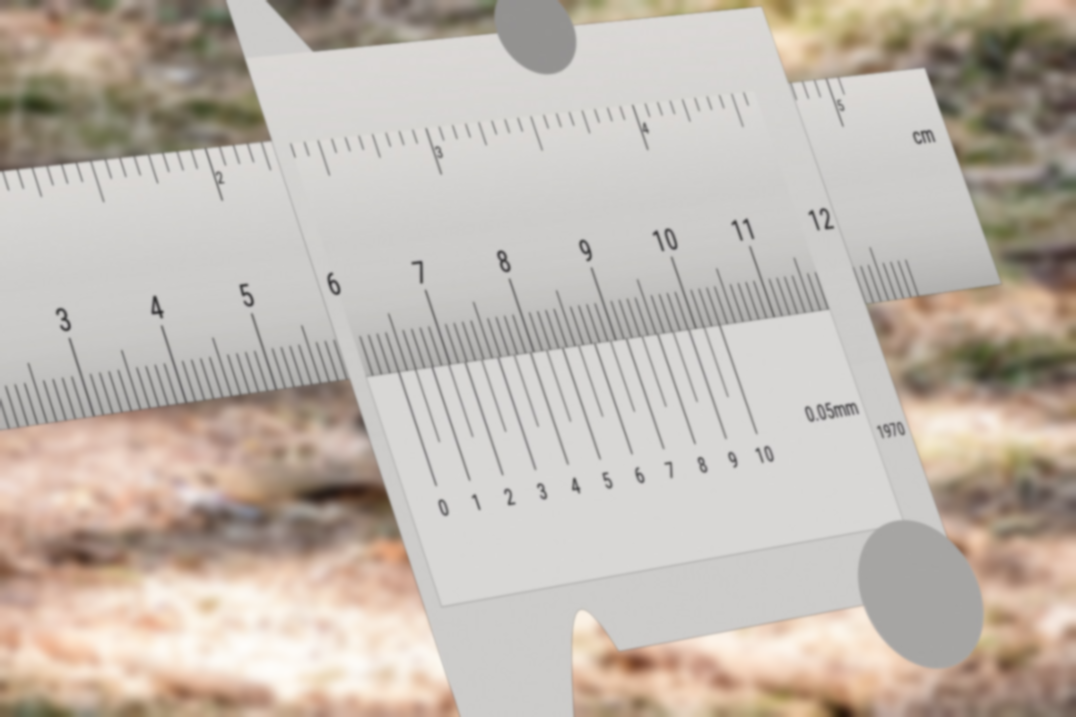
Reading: 64.0 mm
